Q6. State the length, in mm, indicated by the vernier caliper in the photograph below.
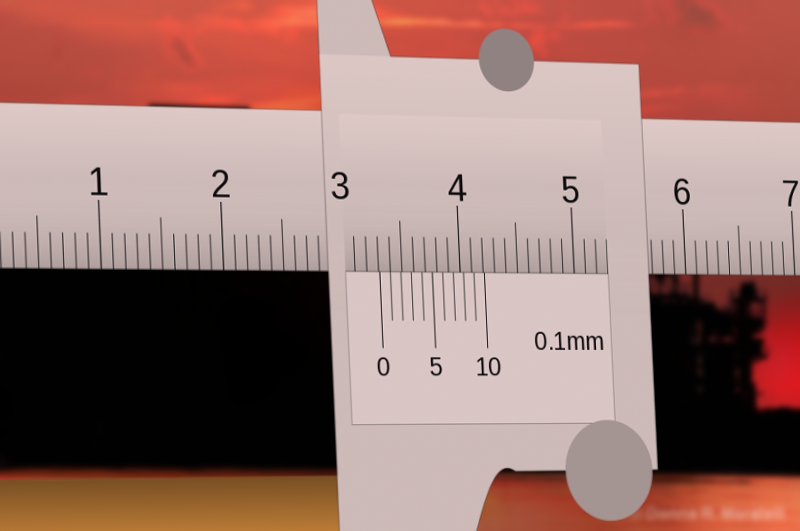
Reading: 33.1 mm
